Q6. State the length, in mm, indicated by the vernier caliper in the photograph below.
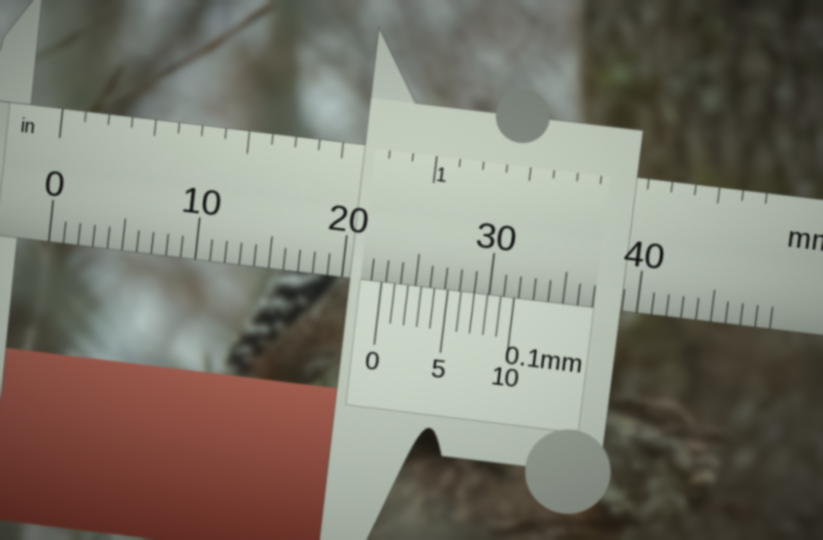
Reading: 22.7 mm
